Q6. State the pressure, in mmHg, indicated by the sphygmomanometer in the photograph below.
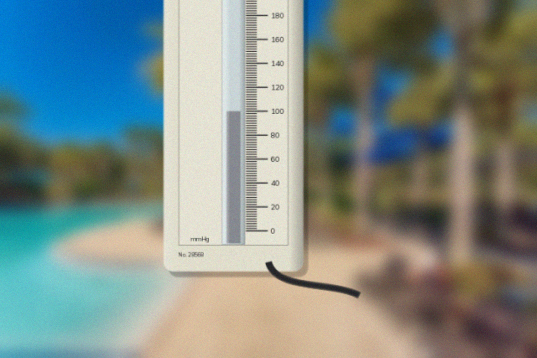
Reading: 100 mmHg
